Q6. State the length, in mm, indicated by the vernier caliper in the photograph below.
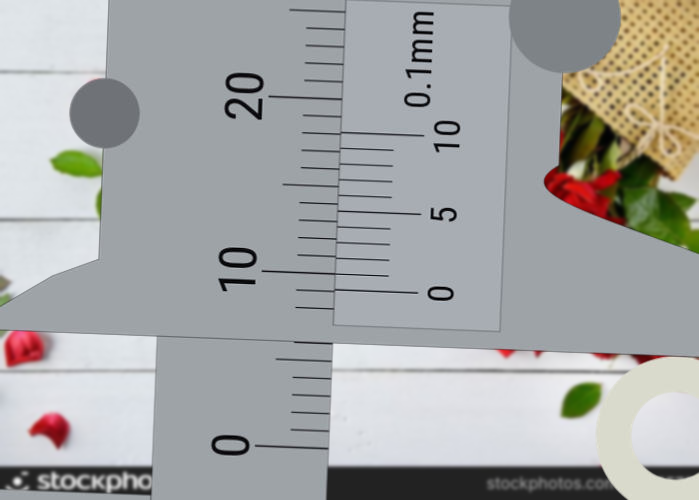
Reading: 9.1 mm
